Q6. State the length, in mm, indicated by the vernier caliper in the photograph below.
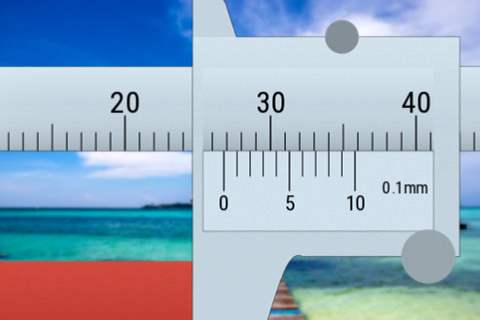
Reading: 26.8 mm
